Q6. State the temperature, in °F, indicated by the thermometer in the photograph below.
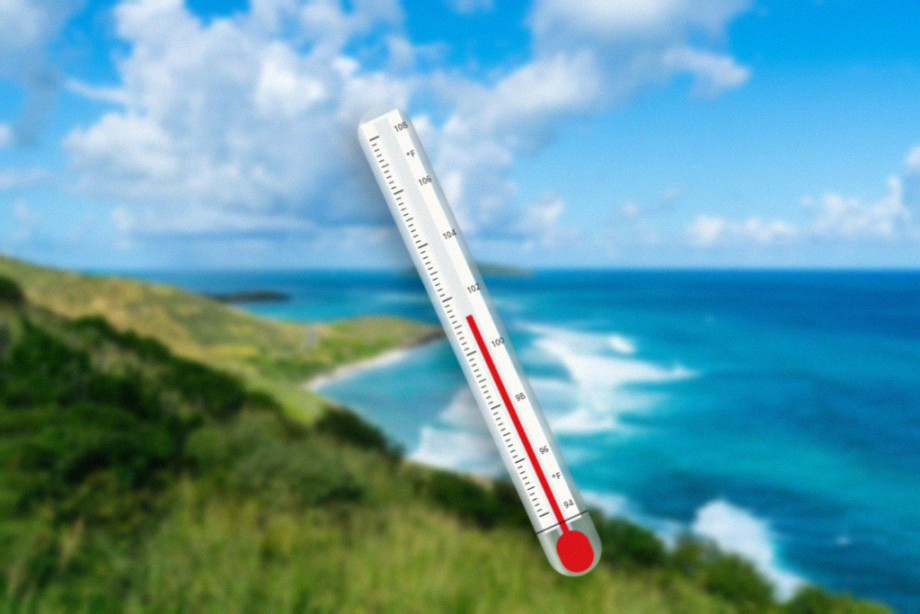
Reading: 101.2 °F
